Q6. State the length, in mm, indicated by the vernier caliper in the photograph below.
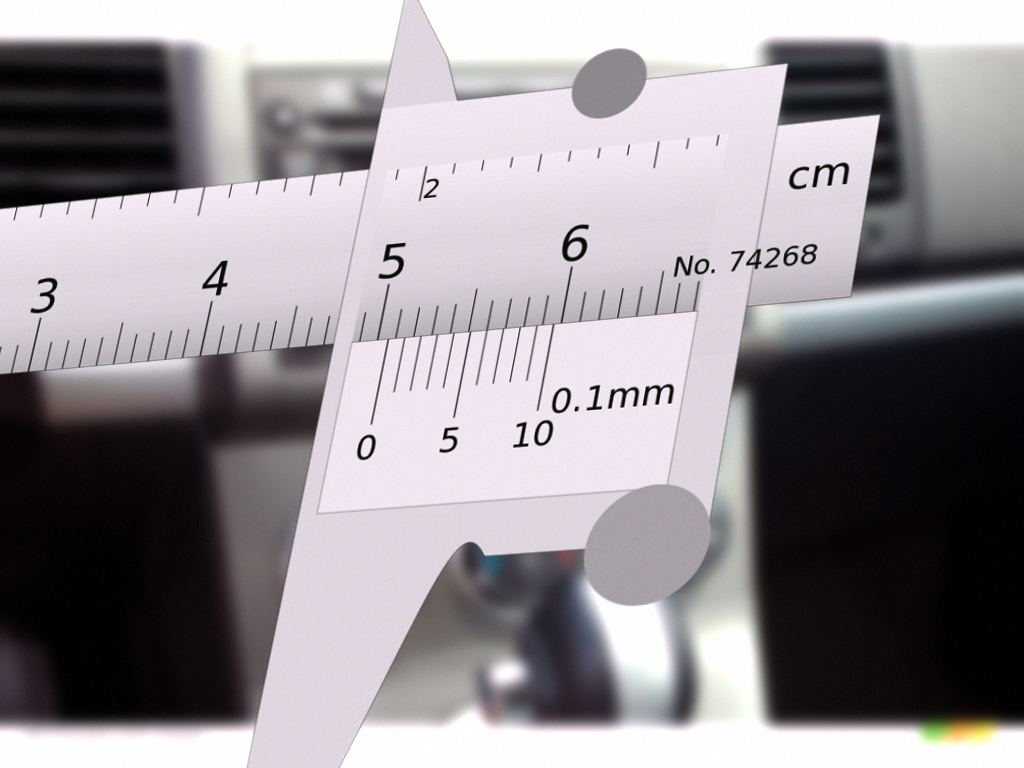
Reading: 50.6 mm
